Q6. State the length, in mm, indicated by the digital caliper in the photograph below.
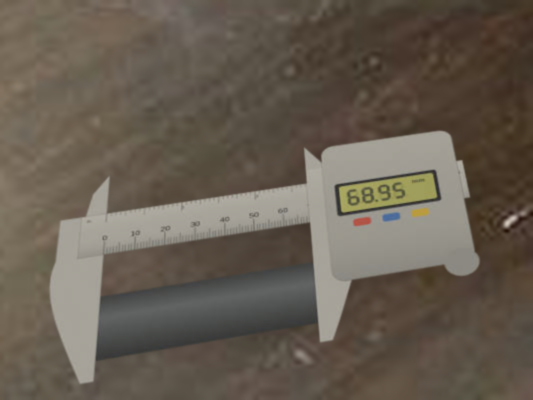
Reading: 68.95 mm
